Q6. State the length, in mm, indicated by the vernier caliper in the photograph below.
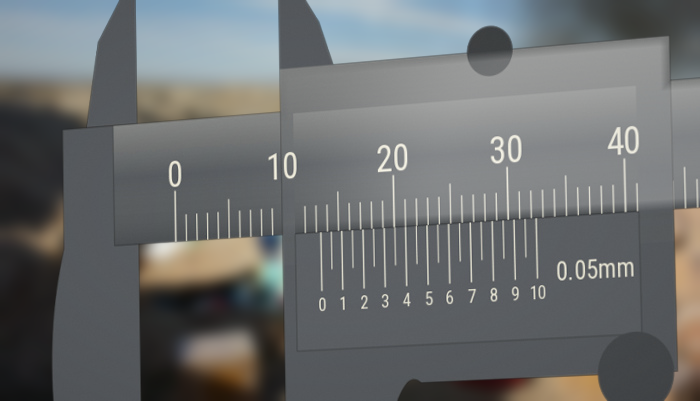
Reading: 13.4 mm
